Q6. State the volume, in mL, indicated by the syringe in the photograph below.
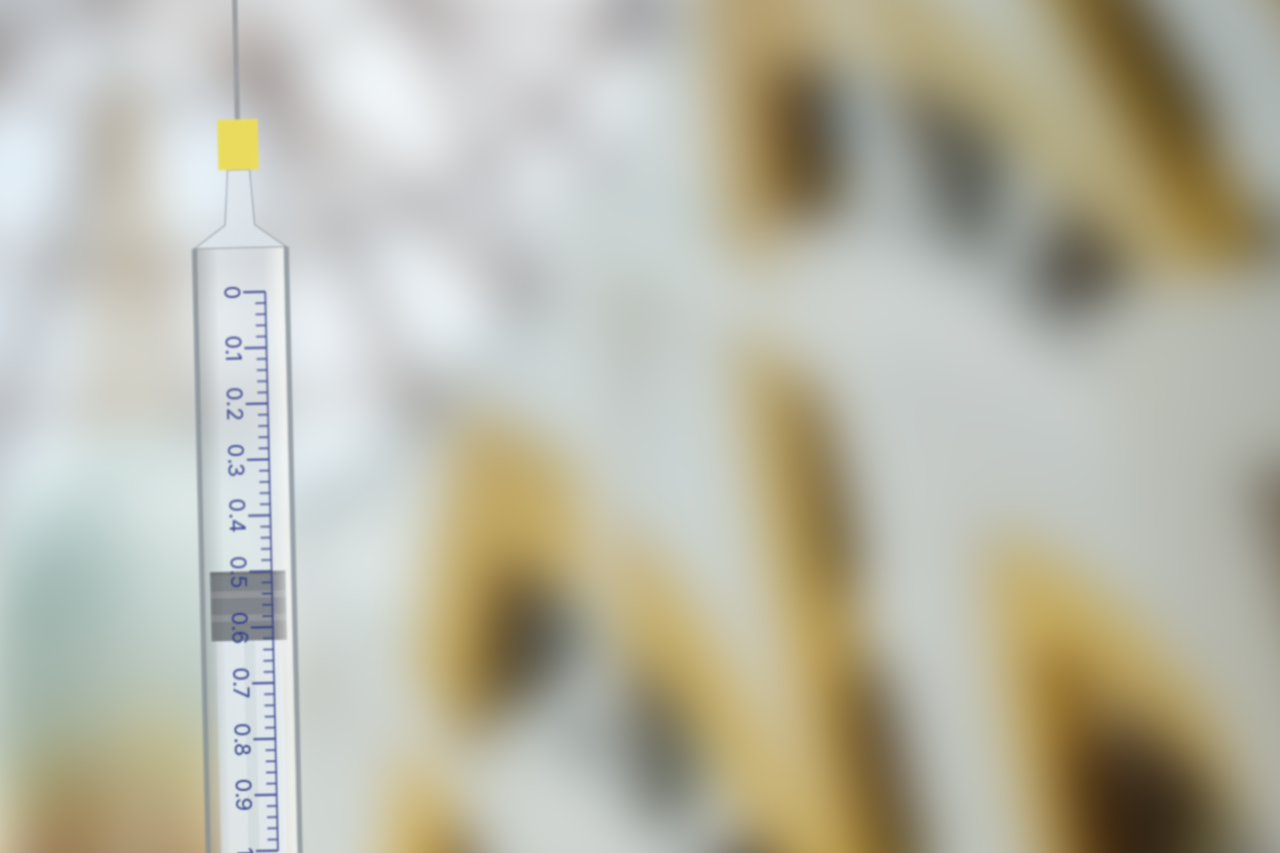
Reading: 0.5 mL
